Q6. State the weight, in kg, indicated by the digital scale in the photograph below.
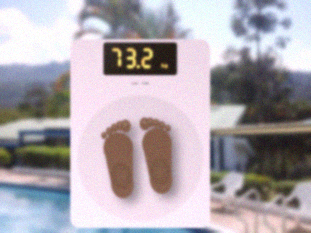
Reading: 73.2 kg
